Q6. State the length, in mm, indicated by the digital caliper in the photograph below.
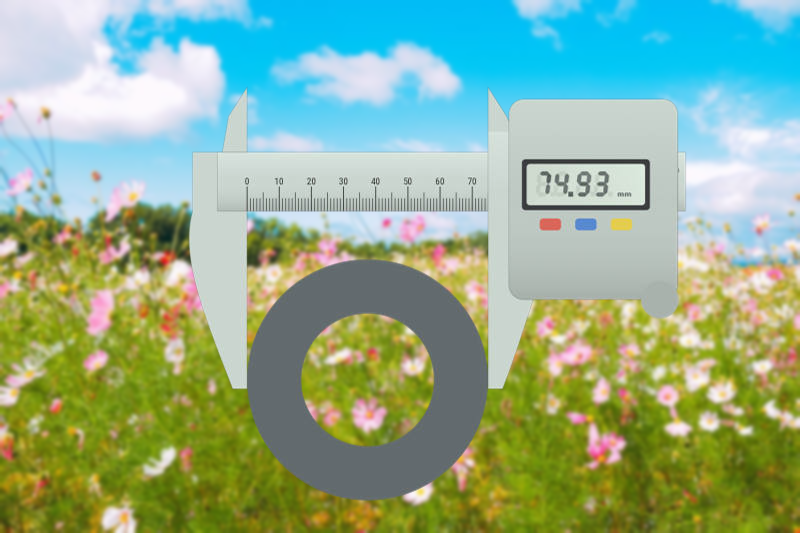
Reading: 74.93 mm
